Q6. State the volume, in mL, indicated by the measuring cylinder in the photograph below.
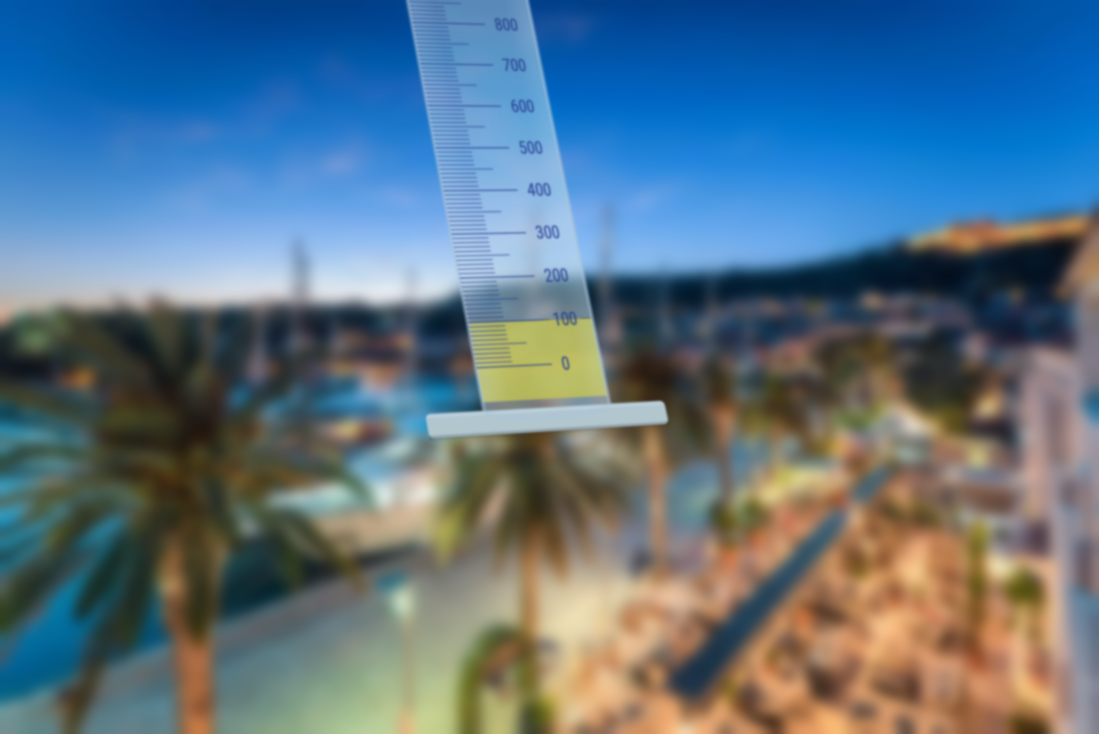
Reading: 100 mL
